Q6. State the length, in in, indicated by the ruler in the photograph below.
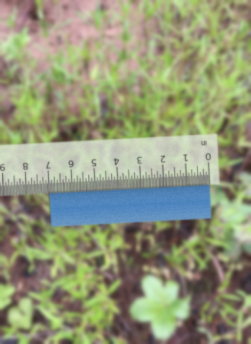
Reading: 7 in
